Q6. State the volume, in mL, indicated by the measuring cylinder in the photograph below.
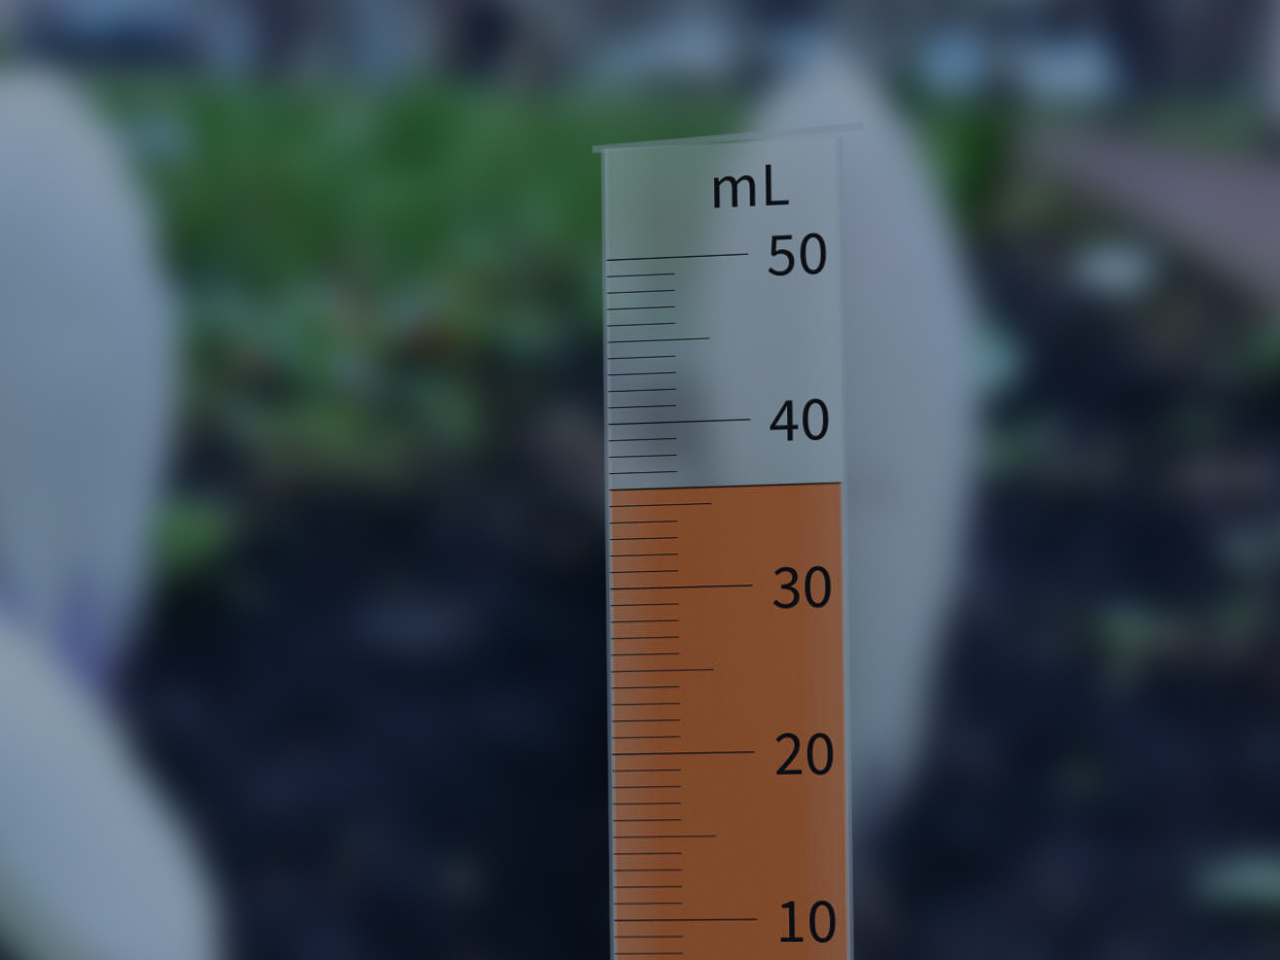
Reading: 36 mL
